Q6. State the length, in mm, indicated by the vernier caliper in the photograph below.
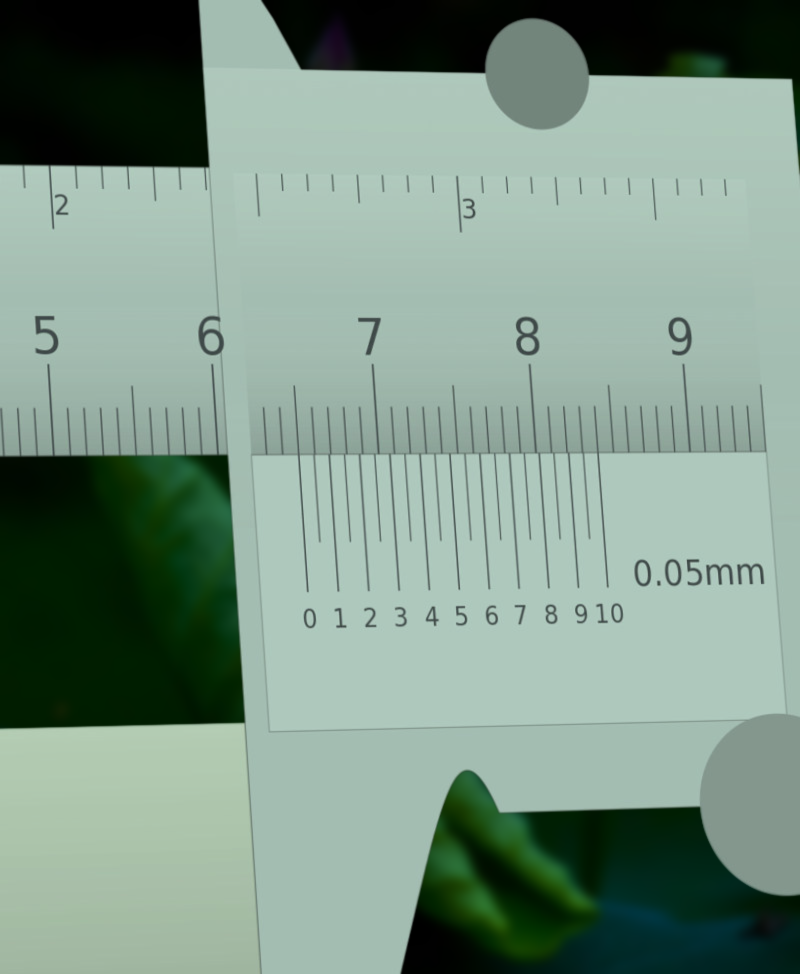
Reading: 65.0 mm
